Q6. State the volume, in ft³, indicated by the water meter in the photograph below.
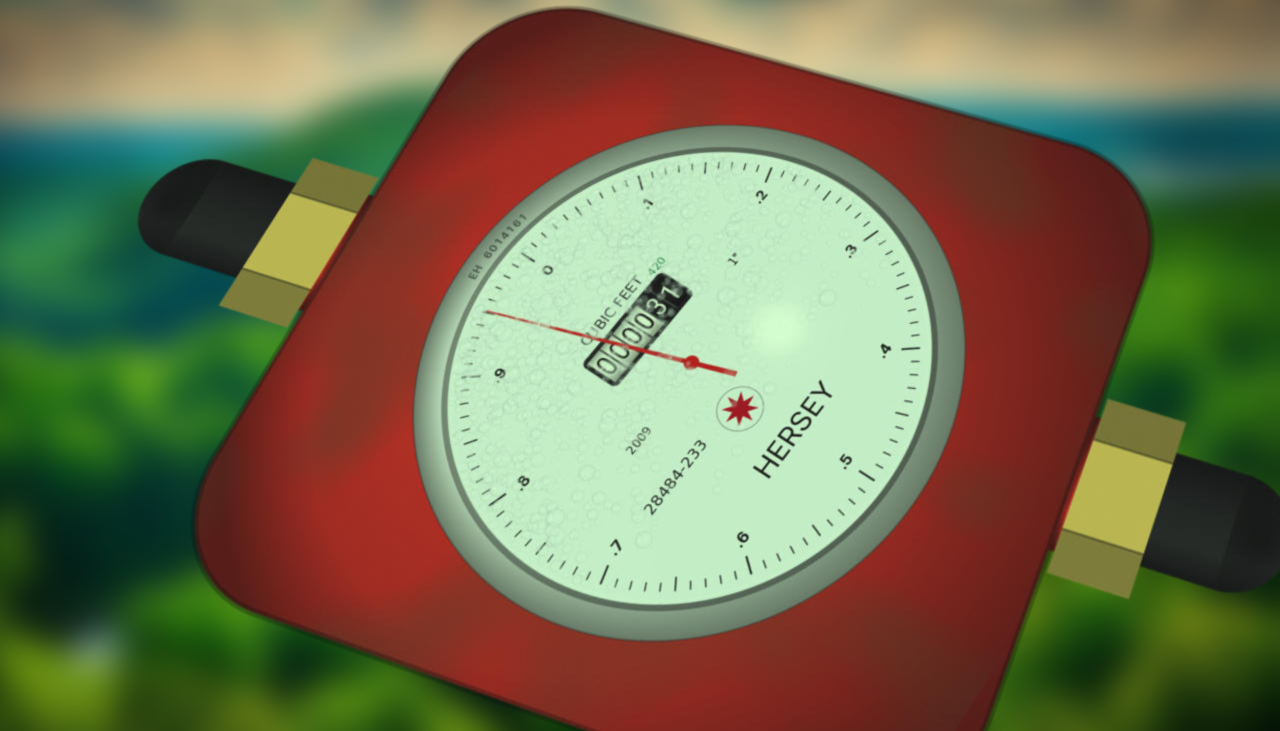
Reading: 30.95 ft³
